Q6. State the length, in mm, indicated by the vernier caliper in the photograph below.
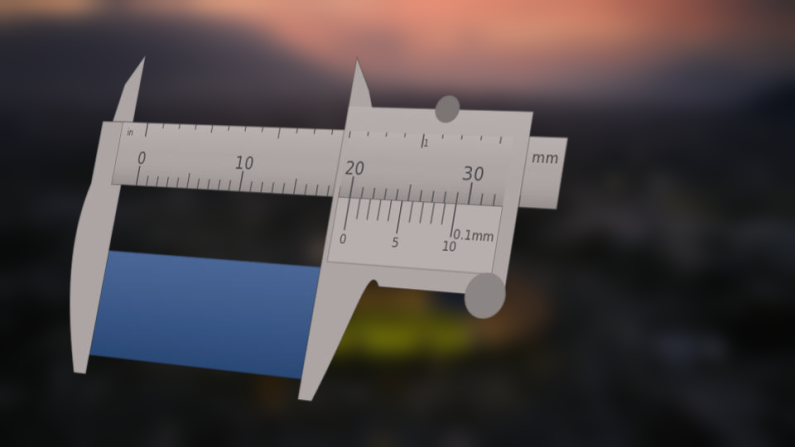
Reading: 20.0 mm
